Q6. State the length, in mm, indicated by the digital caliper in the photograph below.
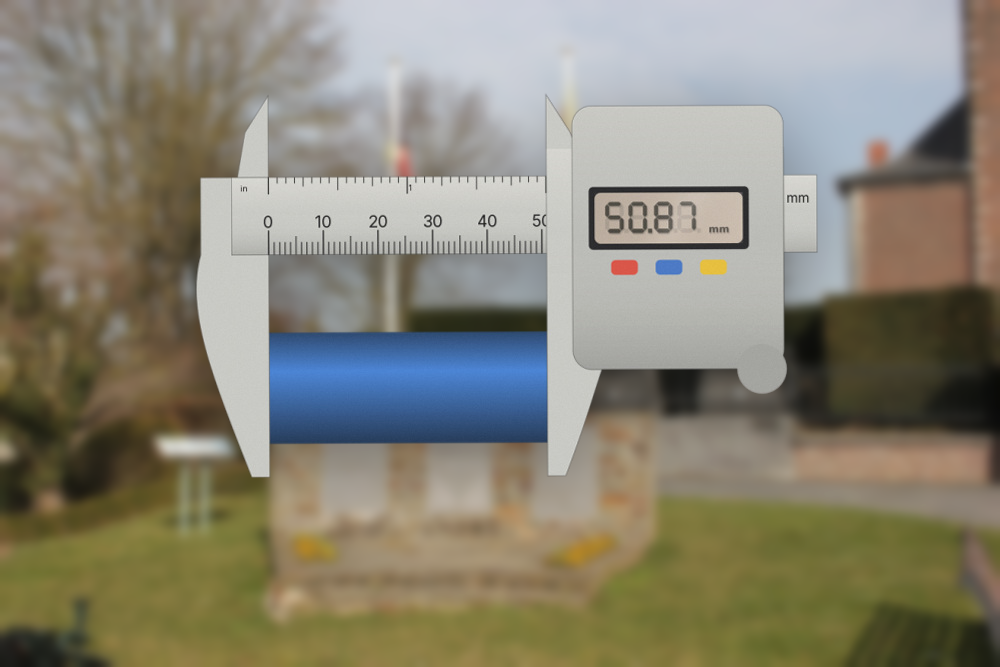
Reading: 50.87 mm
